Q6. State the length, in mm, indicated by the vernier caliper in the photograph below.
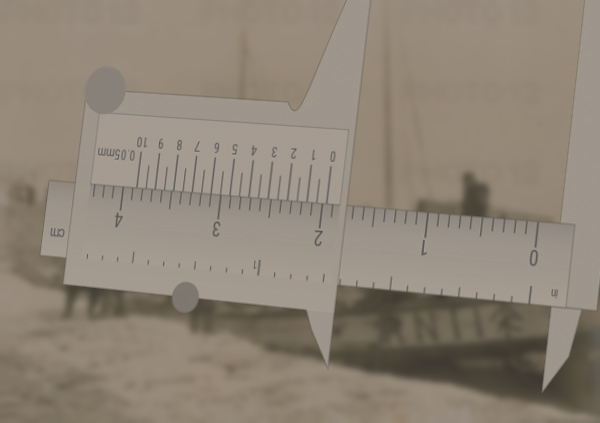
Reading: 19.6 mm
